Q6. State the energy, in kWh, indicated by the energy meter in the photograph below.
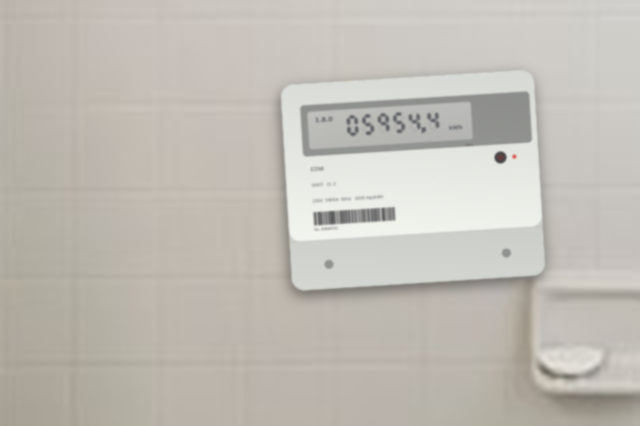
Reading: 5954.4 kWh
